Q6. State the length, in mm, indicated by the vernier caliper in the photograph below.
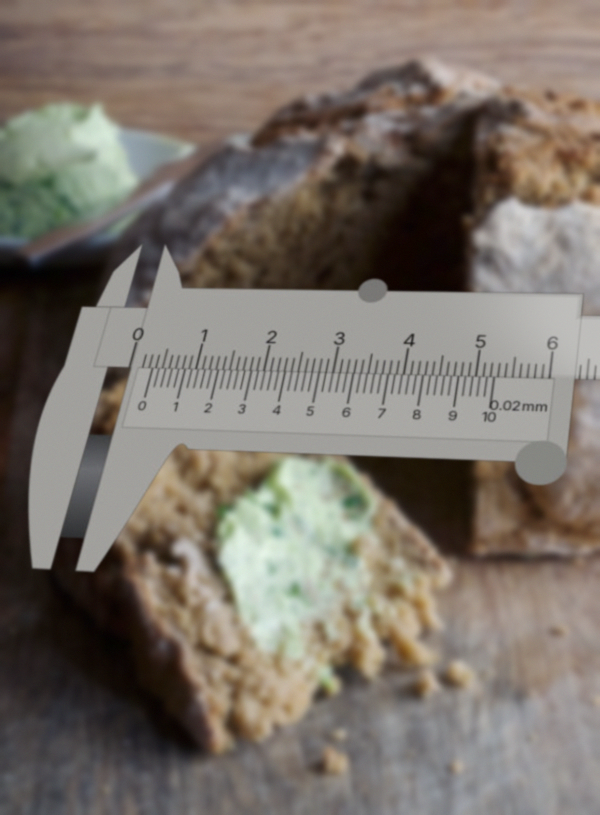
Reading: 3.5 mm
